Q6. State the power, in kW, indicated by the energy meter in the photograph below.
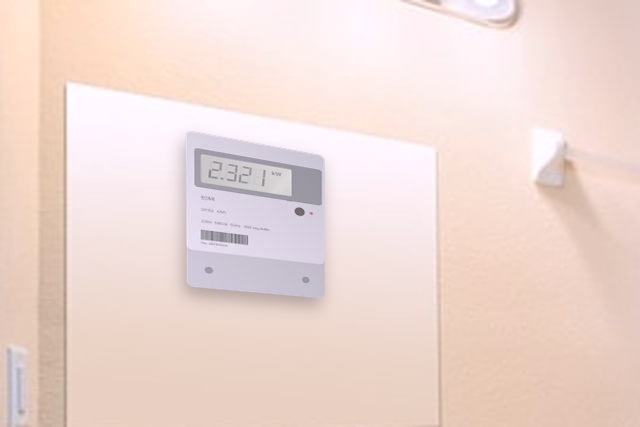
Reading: 2.321 kW
